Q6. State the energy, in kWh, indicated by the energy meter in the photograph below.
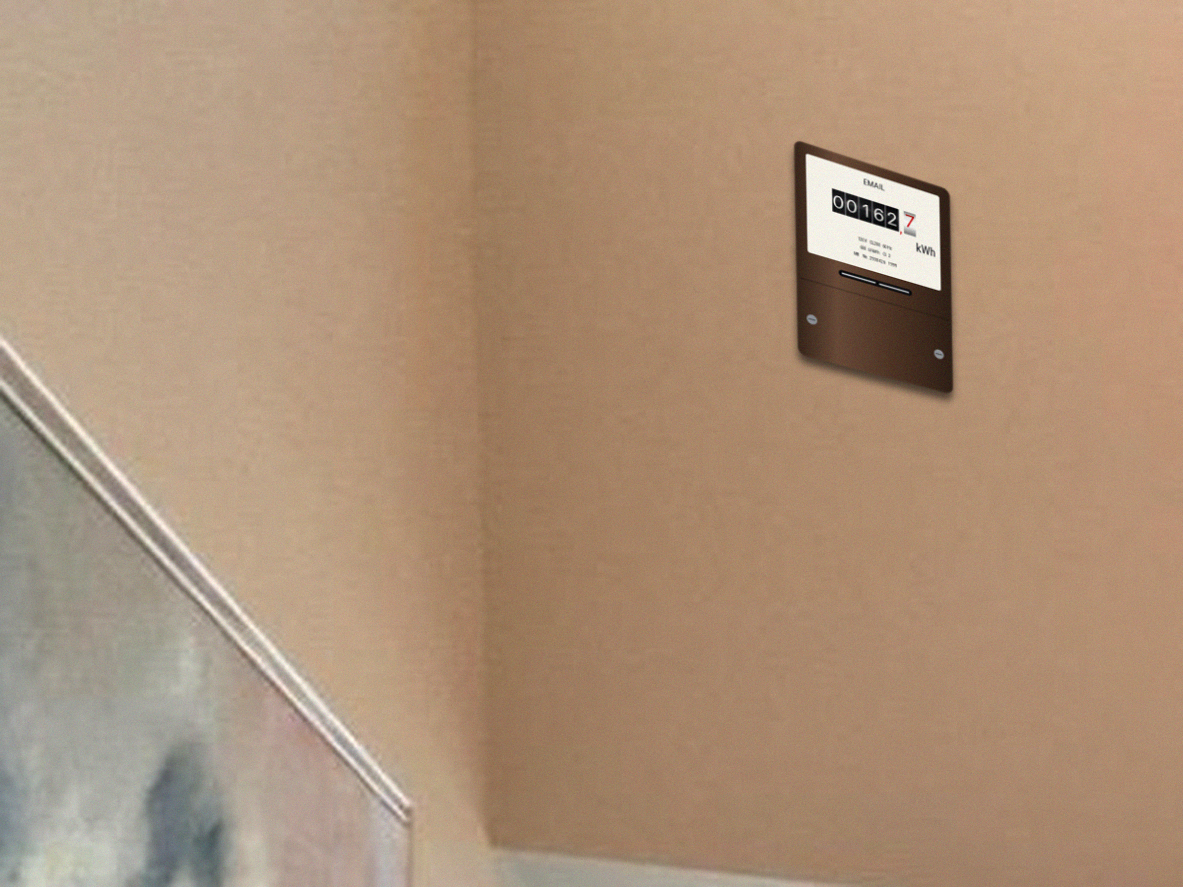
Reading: 162.7 kWh
